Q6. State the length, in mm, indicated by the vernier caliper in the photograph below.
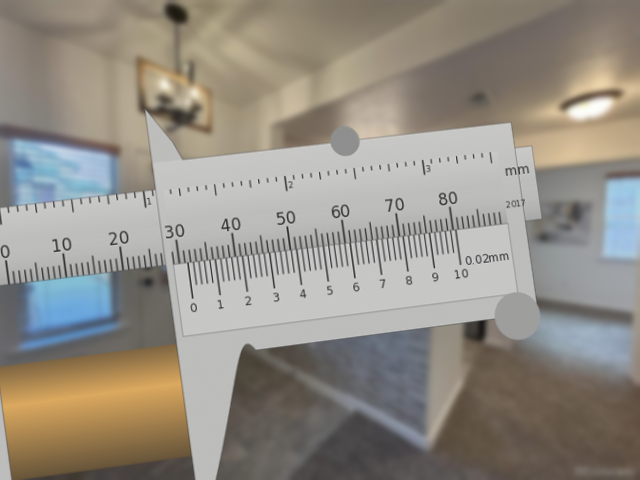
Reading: 31.5 mm
